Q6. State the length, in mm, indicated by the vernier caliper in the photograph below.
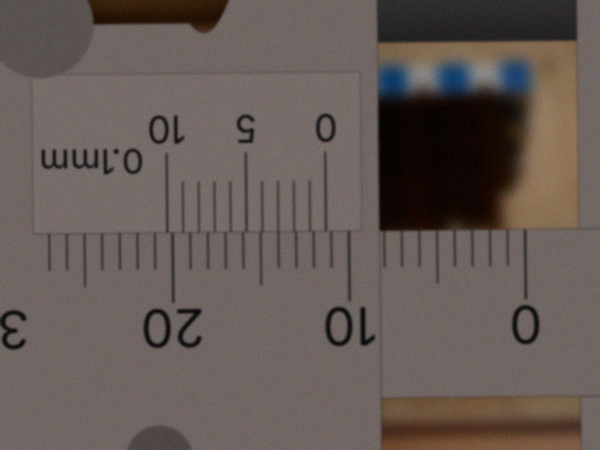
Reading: 11.3 mm
